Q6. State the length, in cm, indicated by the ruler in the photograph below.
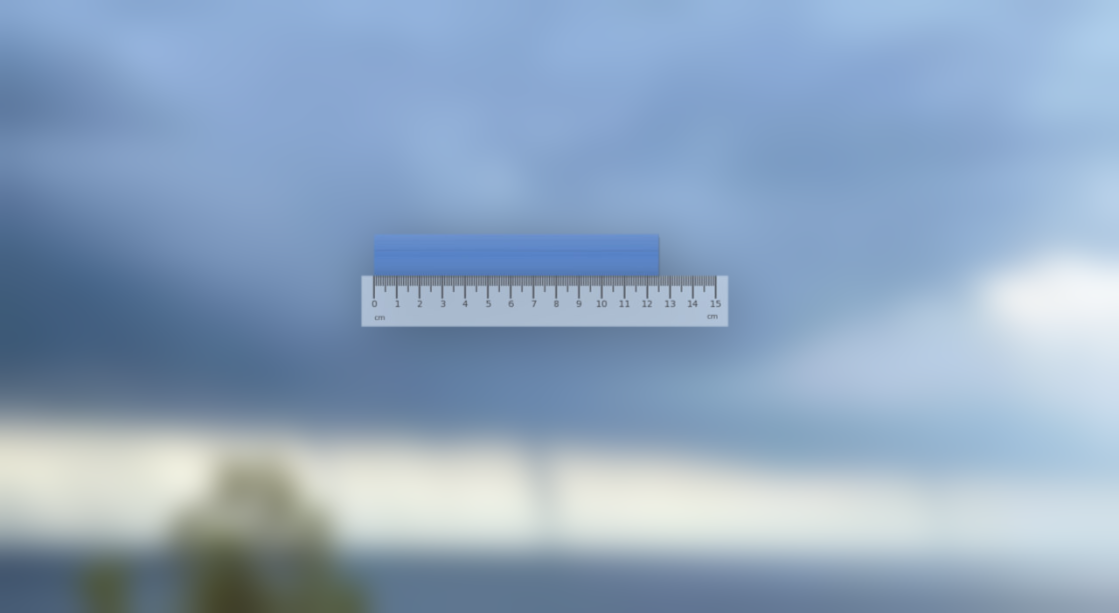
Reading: 12.5 cm
